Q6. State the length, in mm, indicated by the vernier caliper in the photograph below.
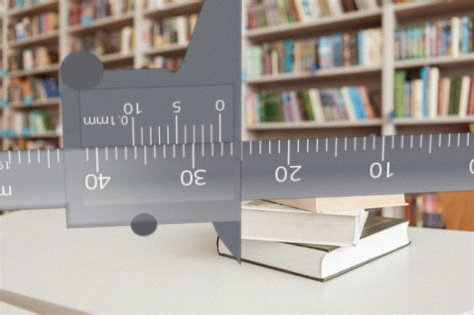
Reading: 27.2 mm
